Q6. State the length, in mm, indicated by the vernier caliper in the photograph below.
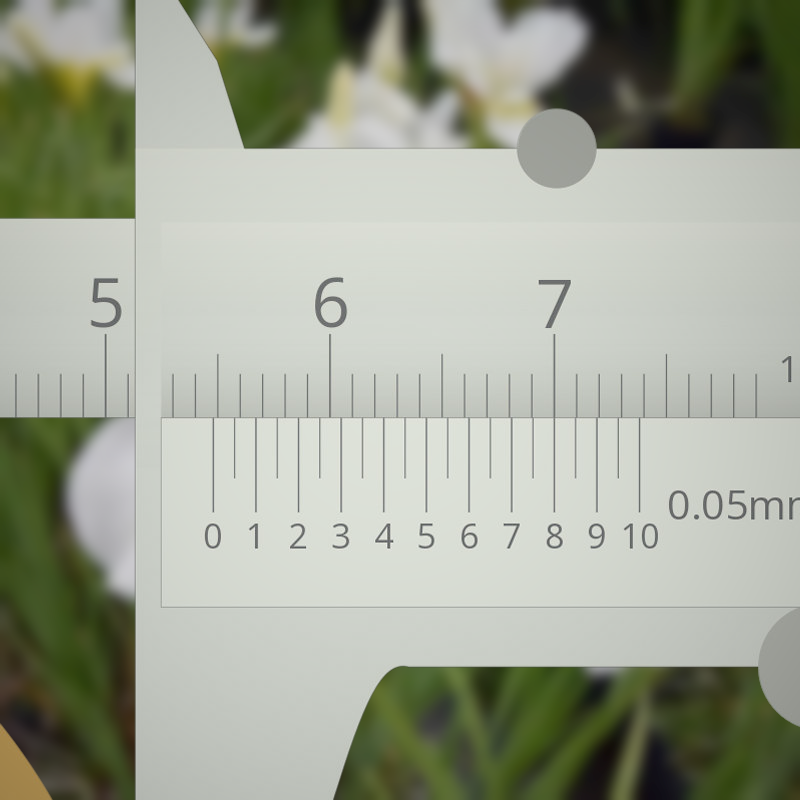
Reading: 54.80 mm
